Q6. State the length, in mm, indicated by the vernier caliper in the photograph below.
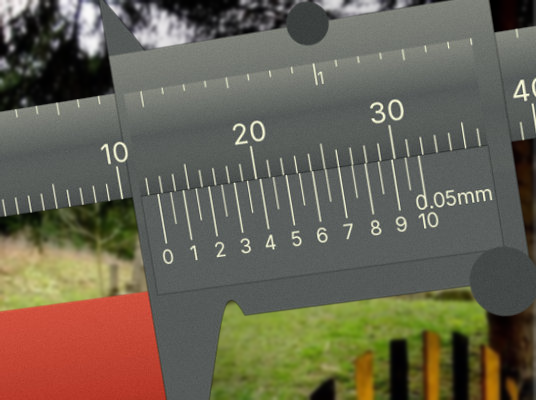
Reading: 12.7 mm
